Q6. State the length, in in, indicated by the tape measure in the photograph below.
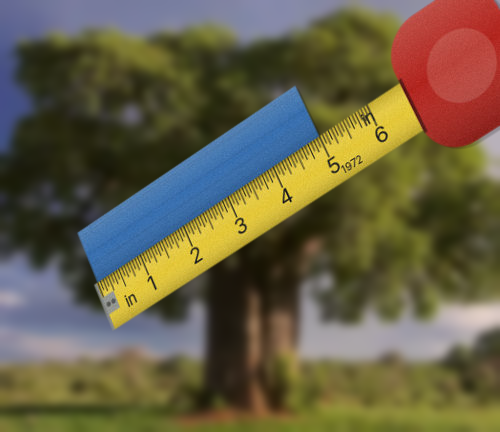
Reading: 5 in
